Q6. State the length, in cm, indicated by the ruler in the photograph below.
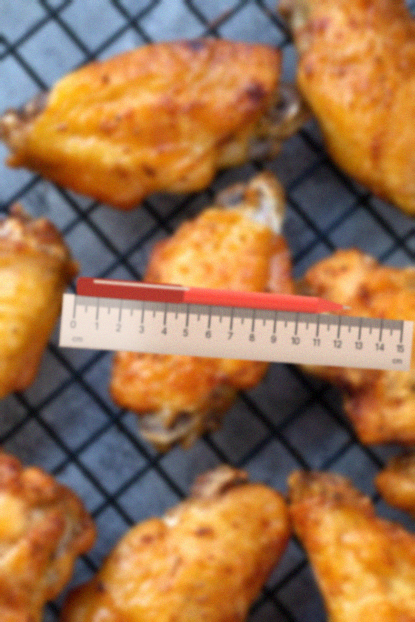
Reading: 12.5 cm
